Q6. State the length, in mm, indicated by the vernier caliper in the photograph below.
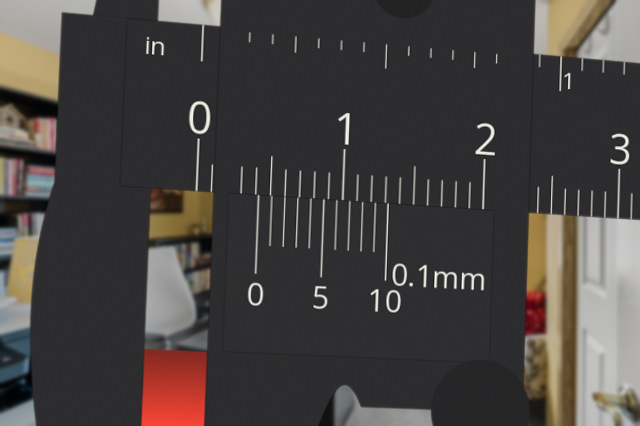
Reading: 4.2 mm
